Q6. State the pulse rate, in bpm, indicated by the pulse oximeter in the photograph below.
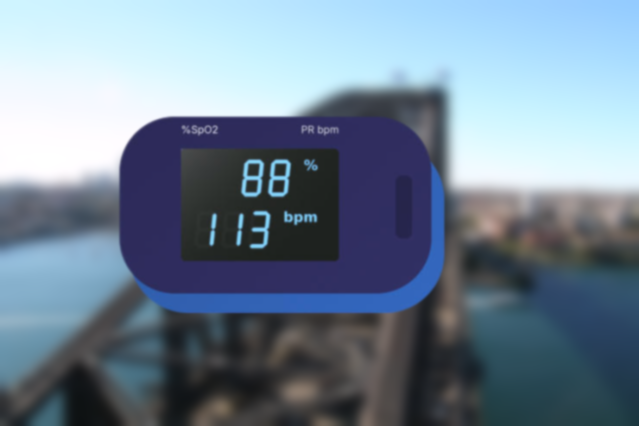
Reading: 113 bpm
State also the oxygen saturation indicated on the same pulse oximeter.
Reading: 88 %
